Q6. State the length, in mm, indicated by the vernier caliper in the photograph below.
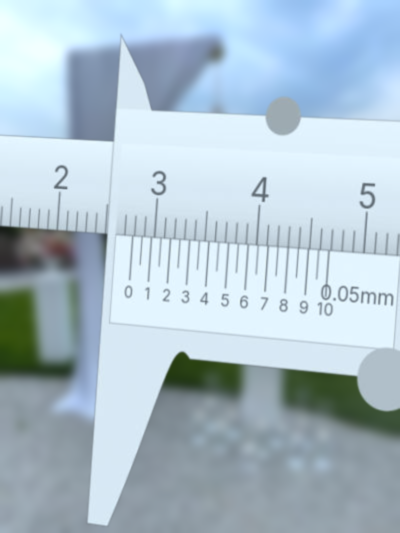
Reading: 27.8 mm
